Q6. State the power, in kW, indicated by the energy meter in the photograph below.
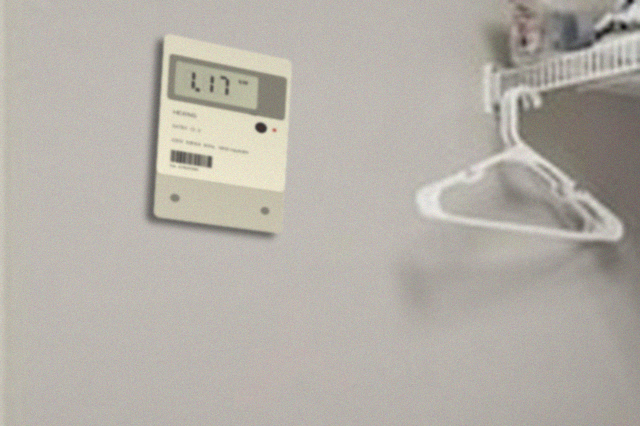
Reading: 1.17 kW
